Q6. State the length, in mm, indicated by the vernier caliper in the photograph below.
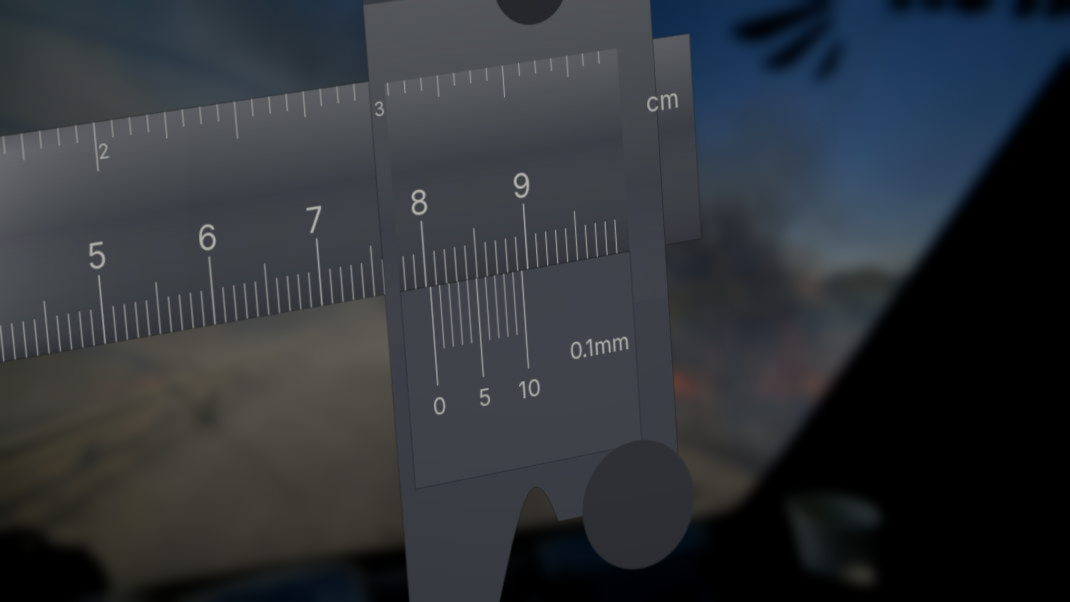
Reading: 80.4 mm
